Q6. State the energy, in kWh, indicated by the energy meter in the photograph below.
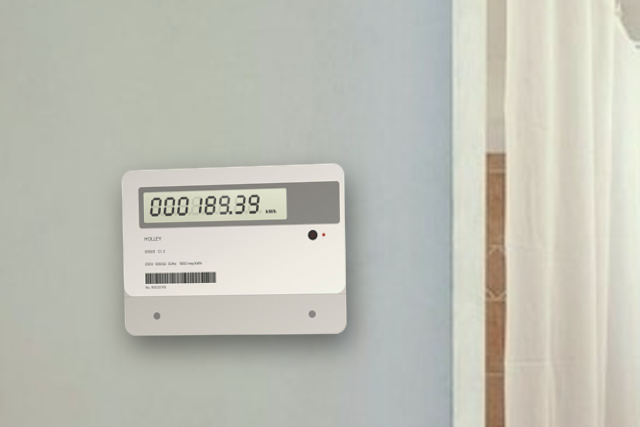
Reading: 189.39 kWh
